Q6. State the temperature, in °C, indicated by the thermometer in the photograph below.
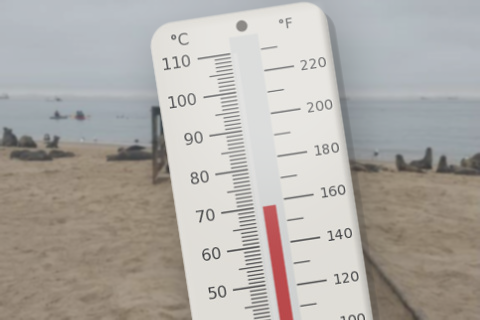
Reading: 70 °C
